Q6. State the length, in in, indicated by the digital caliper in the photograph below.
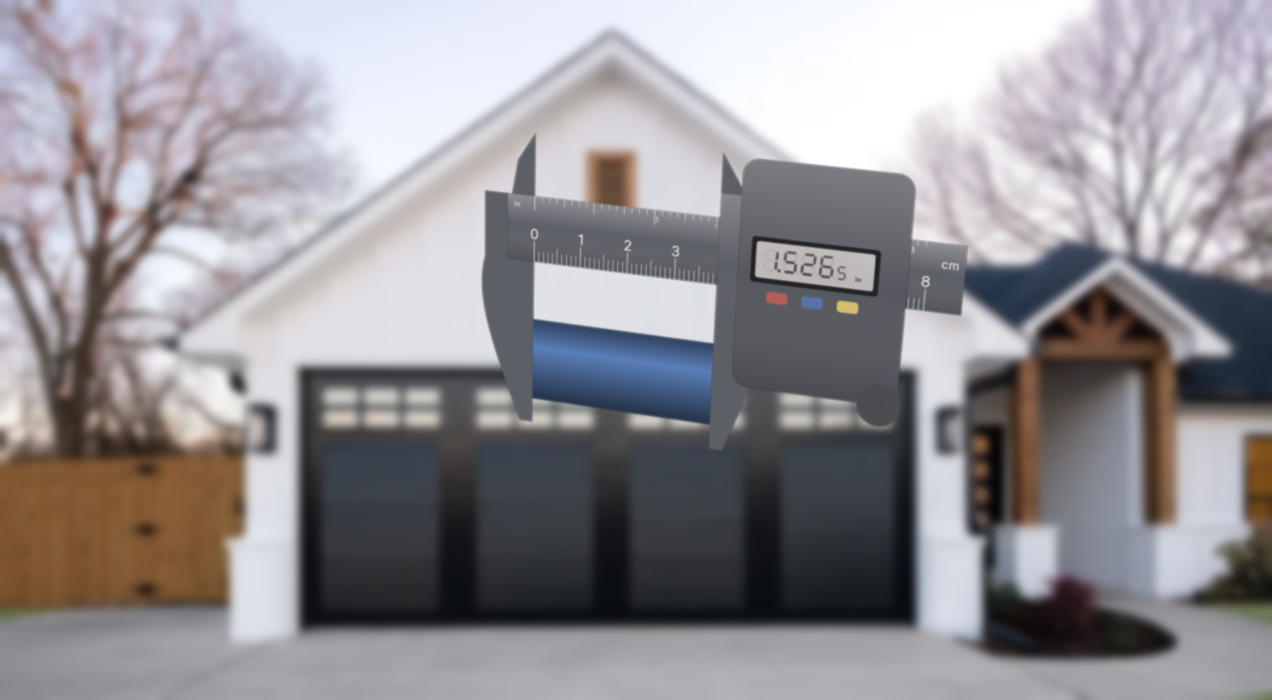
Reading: 1.5265 in
